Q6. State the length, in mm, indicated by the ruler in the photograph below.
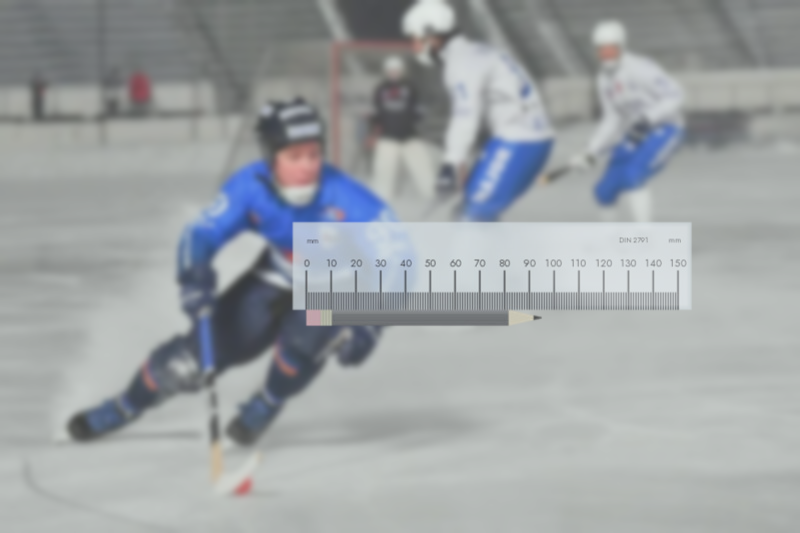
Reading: 95 mm
